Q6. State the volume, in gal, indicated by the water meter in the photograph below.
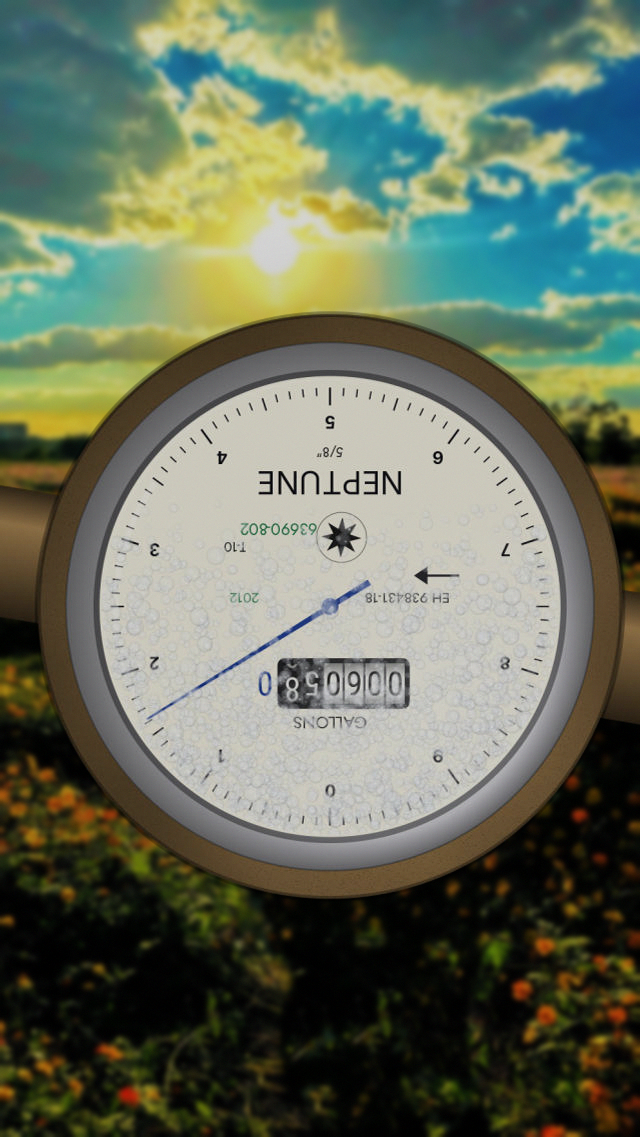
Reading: 60581.6 gal
